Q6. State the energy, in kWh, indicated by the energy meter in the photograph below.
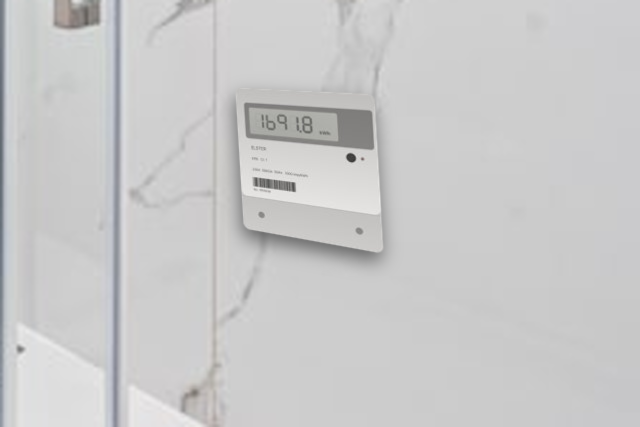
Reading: 1691.8 kWh
